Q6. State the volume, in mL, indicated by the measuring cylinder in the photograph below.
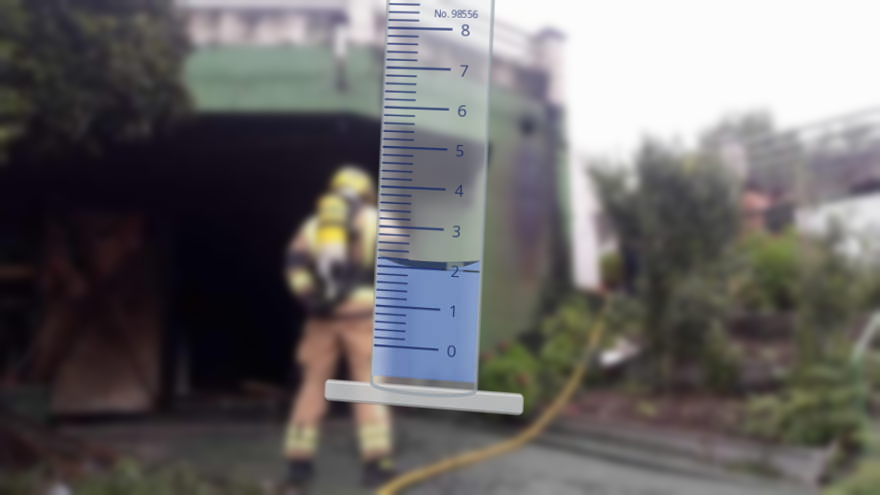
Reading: 2 mL
